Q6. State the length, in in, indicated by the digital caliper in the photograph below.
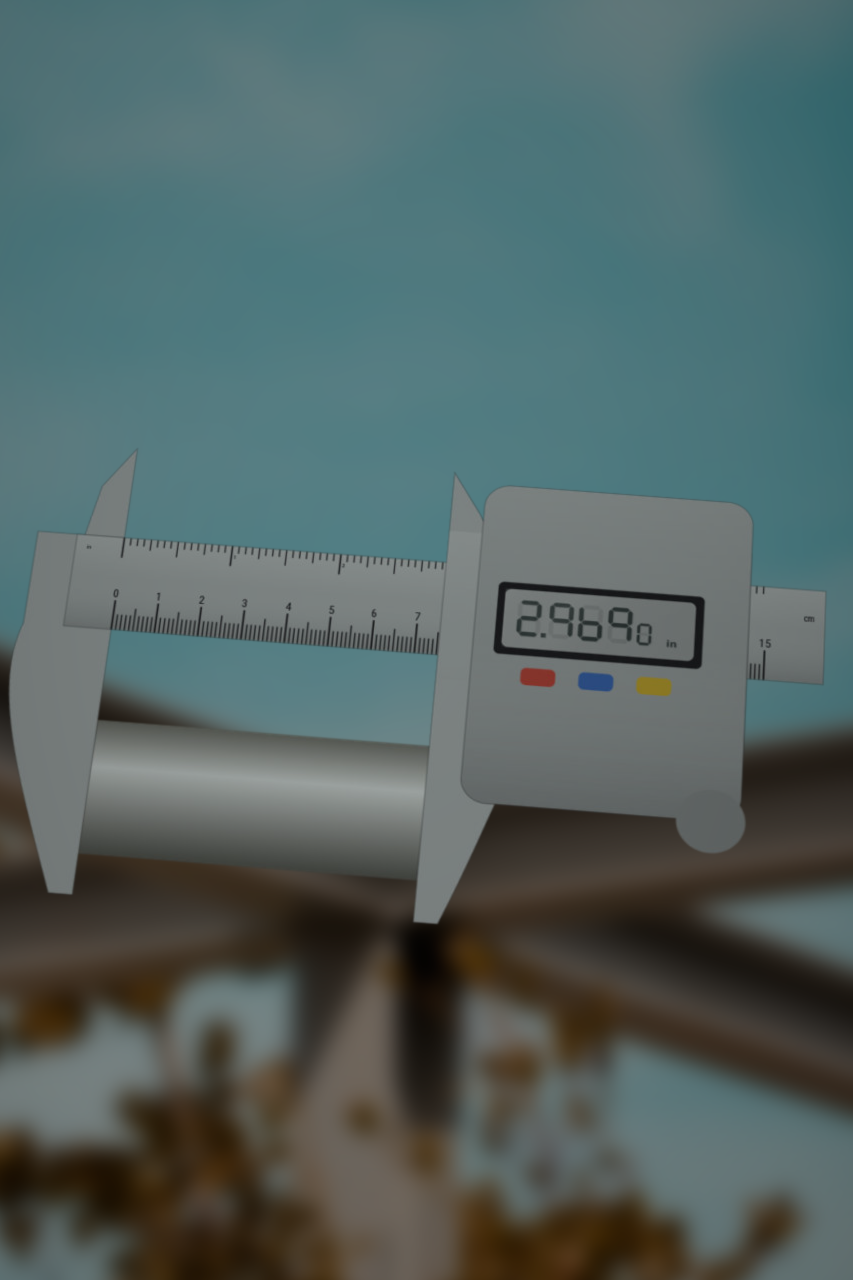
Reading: 2.9690 in
